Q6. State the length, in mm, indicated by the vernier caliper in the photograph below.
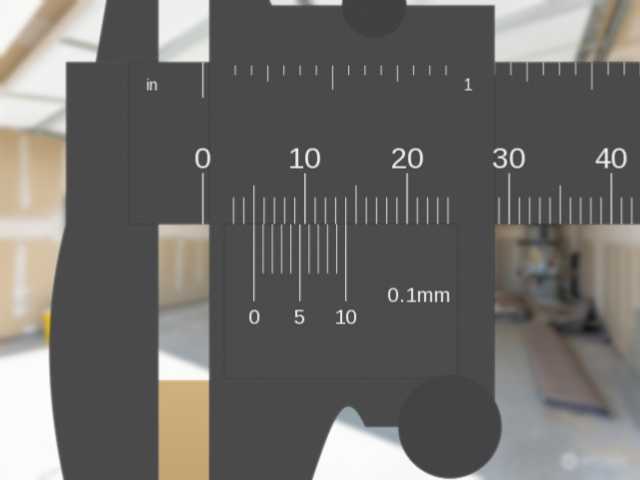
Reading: 5.0 mm
